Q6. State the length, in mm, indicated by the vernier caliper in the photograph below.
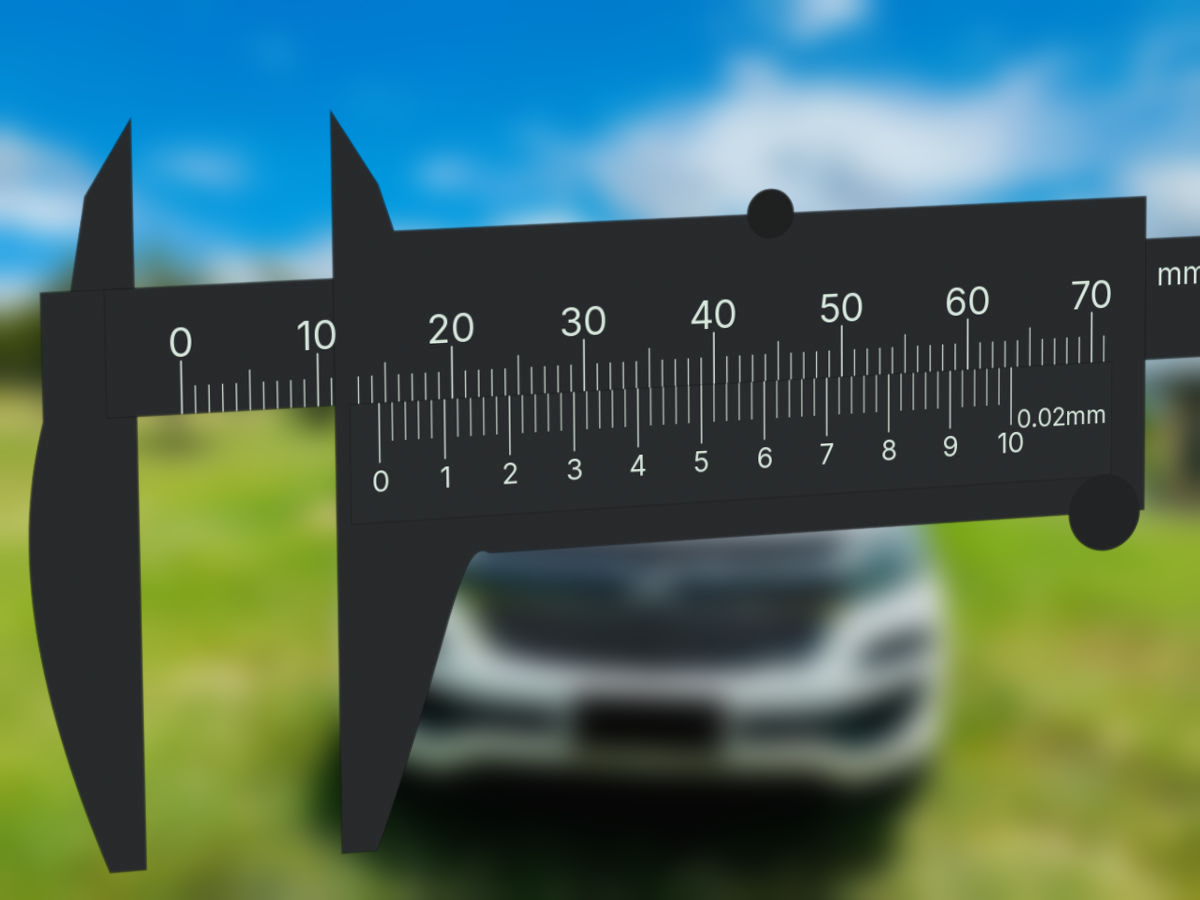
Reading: 14.5 mm
